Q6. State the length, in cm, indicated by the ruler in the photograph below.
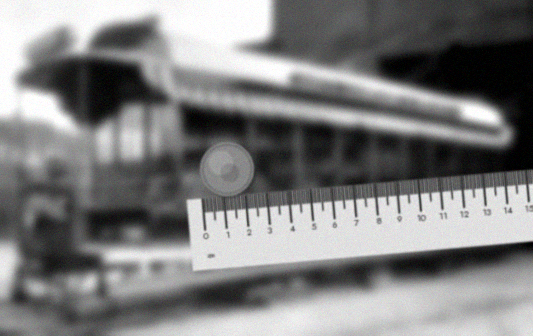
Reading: 2.5 cm
